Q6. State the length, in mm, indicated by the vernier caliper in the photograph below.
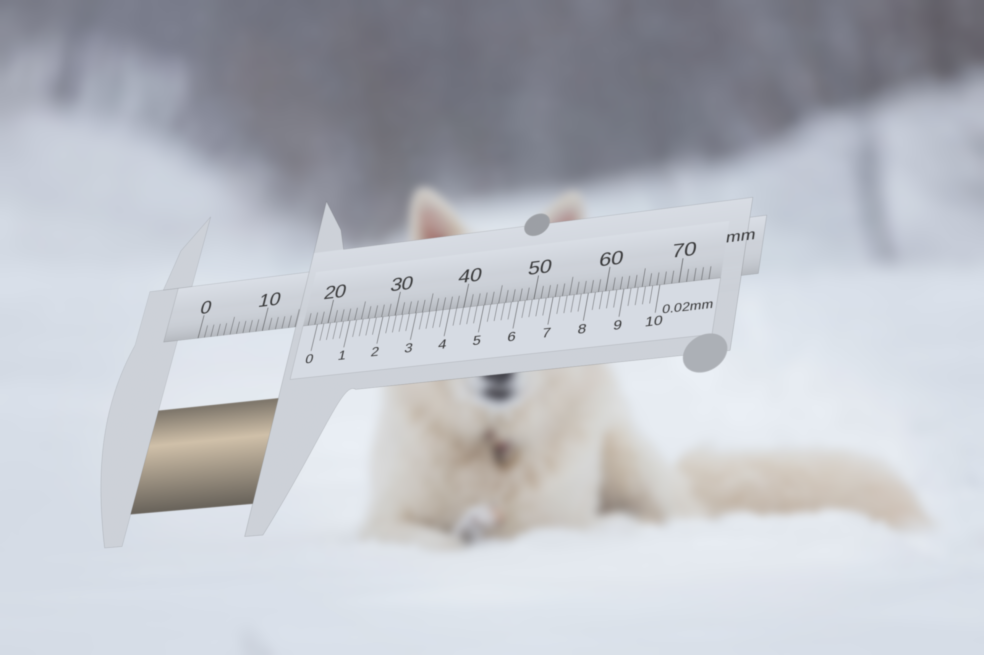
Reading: 18.4 mm
